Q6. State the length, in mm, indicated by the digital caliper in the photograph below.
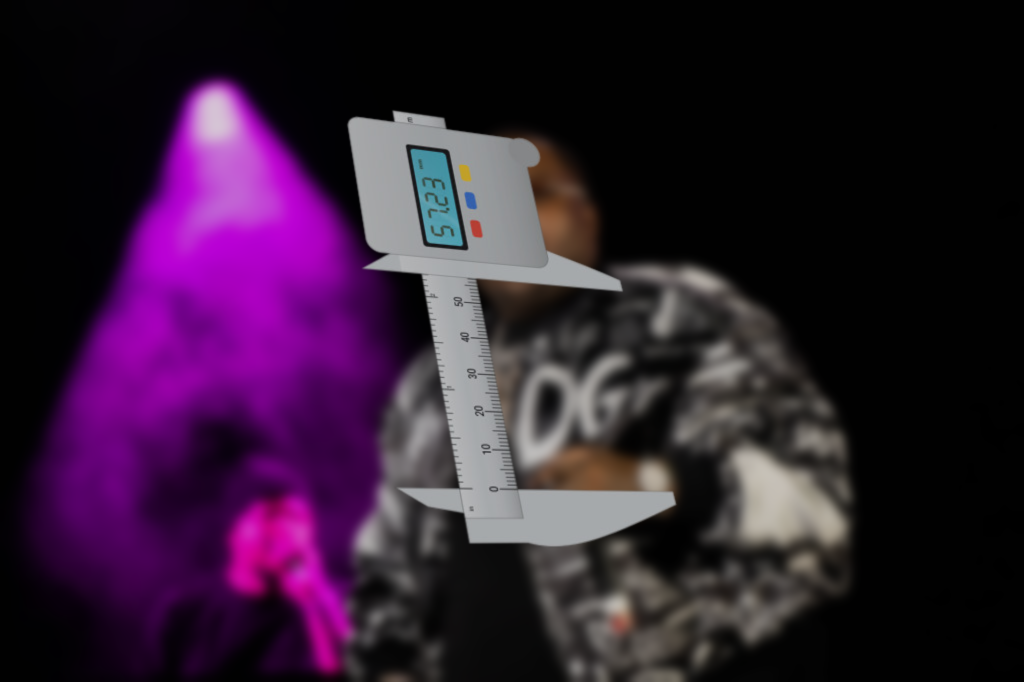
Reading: 57.23 mm
